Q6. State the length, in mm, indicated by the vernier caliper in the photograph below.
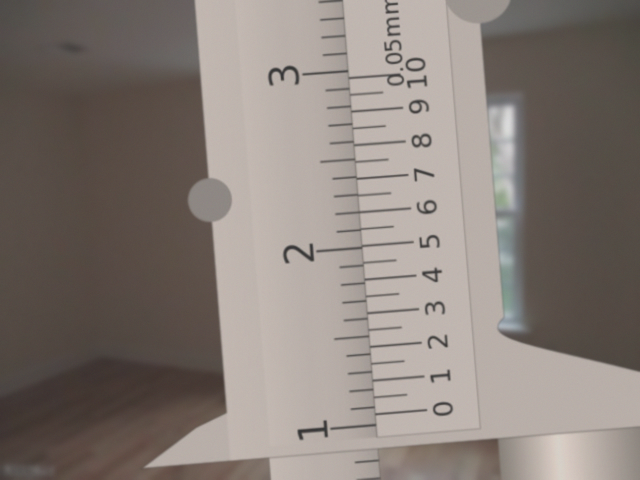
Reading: 10.6 mm
